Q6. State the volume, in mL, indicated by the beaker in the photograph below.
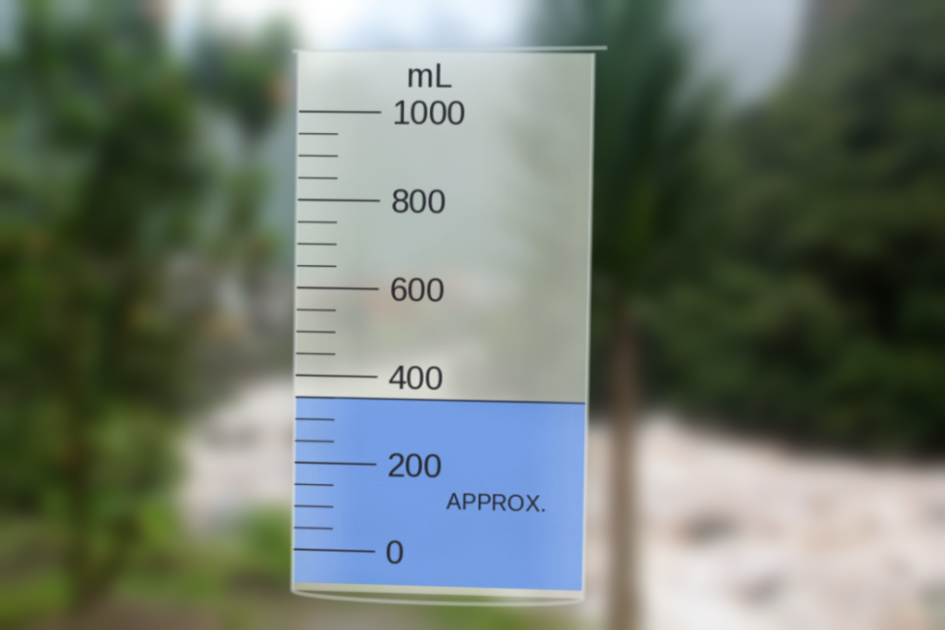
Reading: 350 mL
